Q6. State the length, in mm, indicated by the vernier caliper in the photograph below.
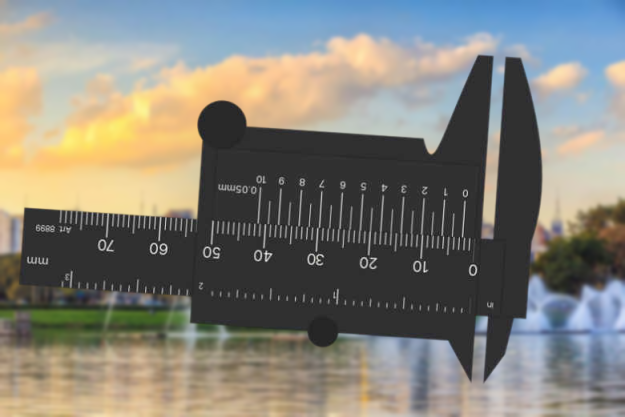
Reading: 2.4 mm
